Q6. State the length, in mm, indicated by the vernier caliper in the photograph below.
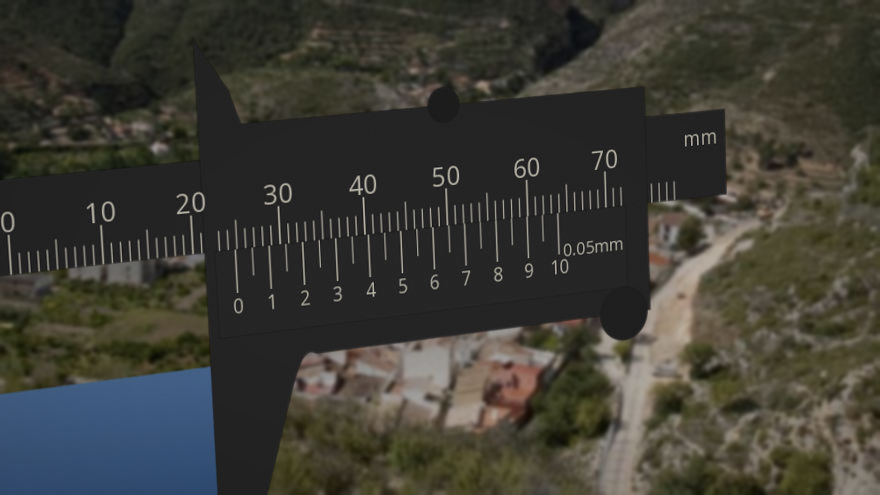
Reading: 24.8 mm
